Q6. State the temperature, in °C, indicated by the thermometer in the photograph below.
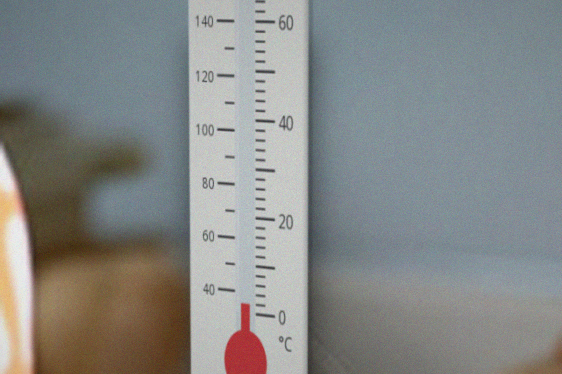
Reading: 2 °C
